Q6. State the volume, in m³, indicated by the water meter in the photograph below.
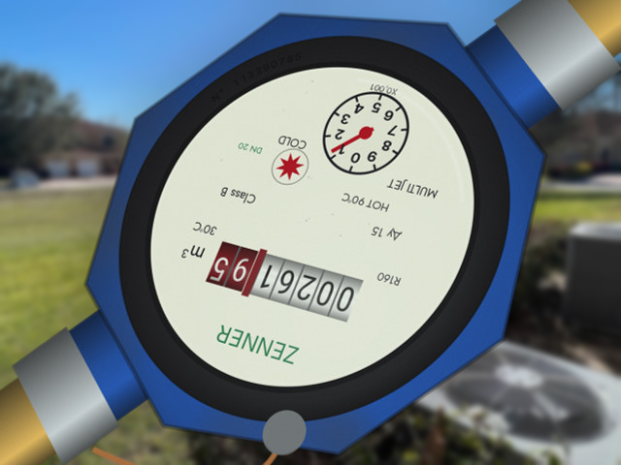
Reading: 261.951 m³
